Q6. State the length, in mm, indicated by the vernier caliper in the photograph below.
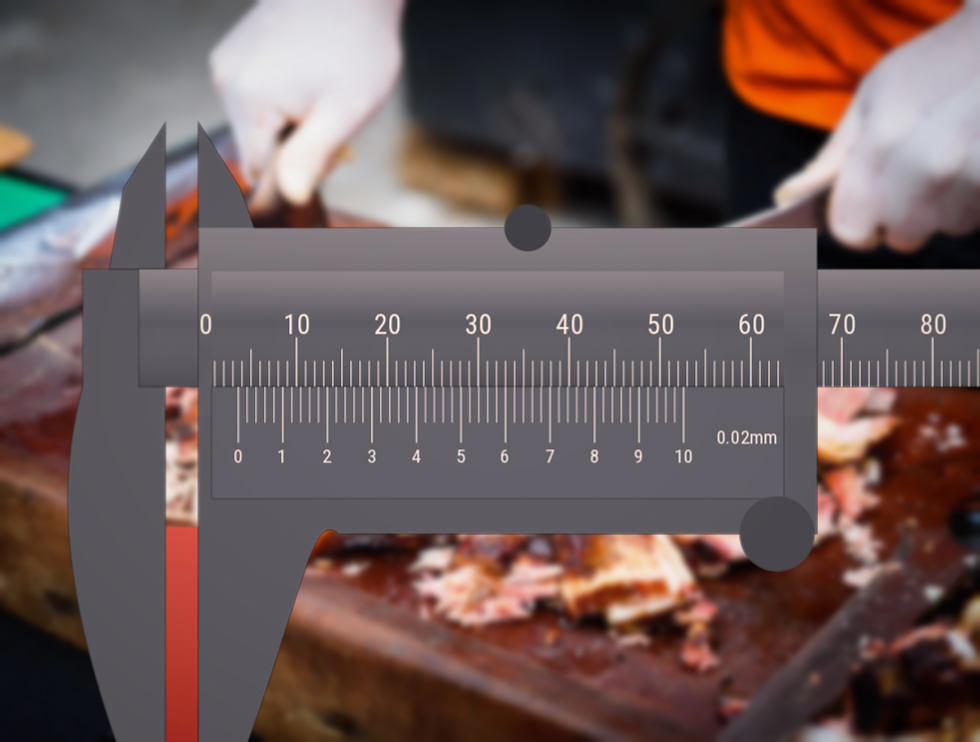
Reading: 3.6 mm
